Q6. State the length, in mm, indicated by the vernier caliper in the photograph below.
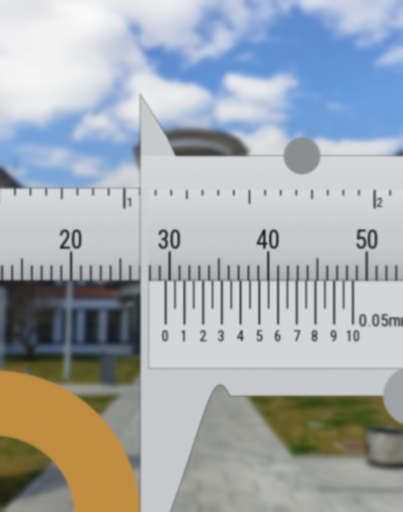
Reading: 29.6 mm
